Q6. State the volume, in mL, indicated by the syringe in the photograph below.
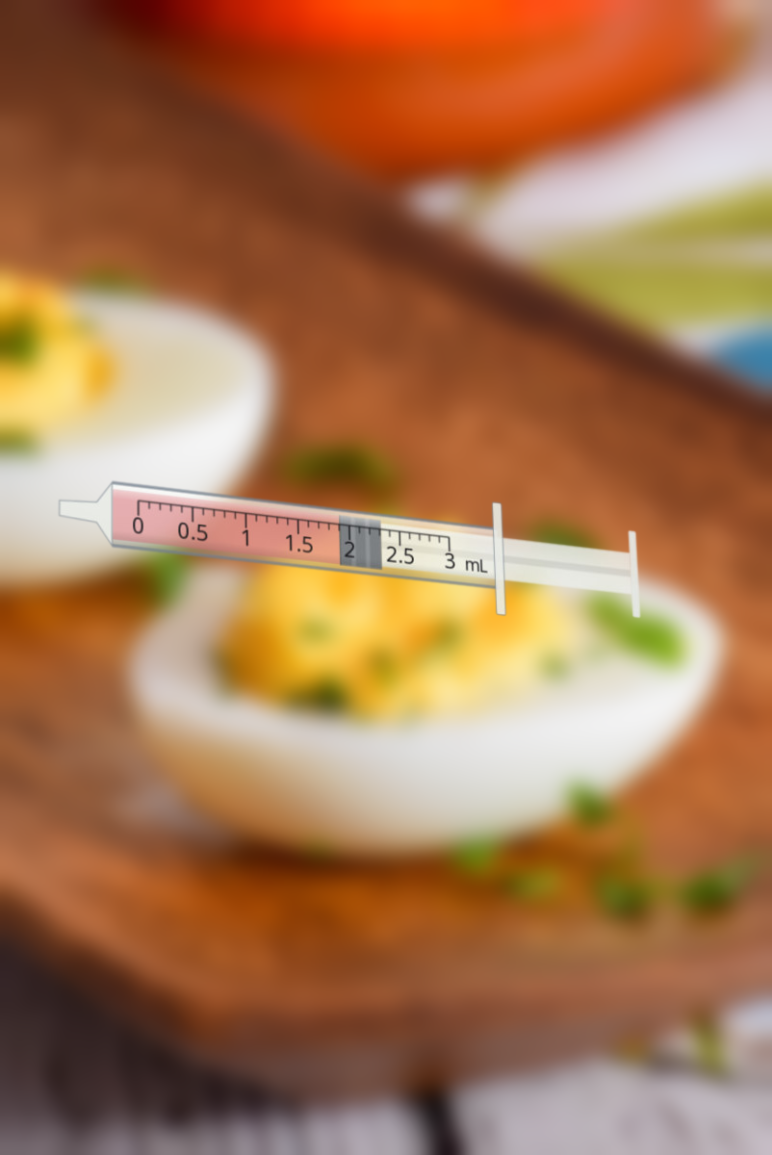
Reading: 1.9 mL
